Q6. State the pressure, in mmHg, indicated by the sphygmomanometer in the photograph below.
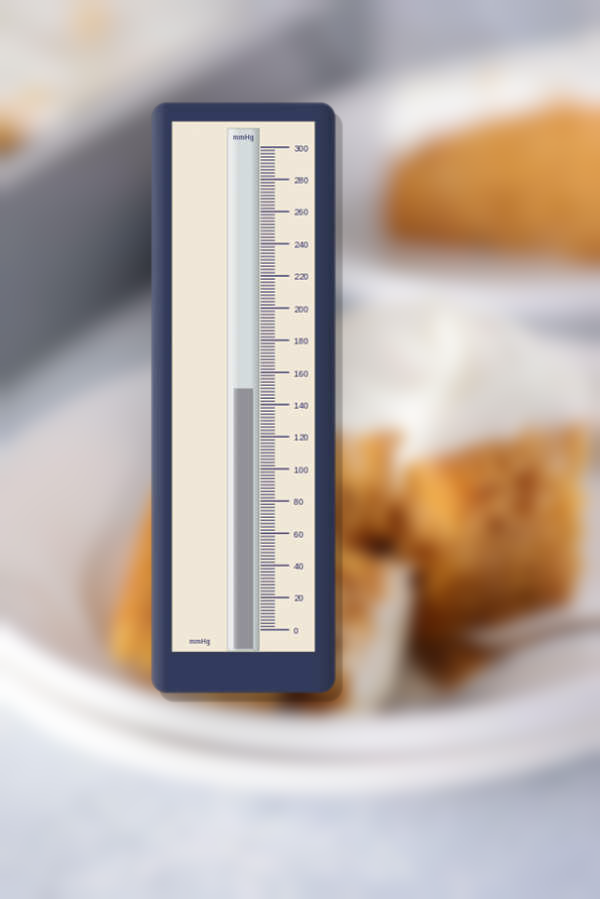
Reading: 150 mmHg
